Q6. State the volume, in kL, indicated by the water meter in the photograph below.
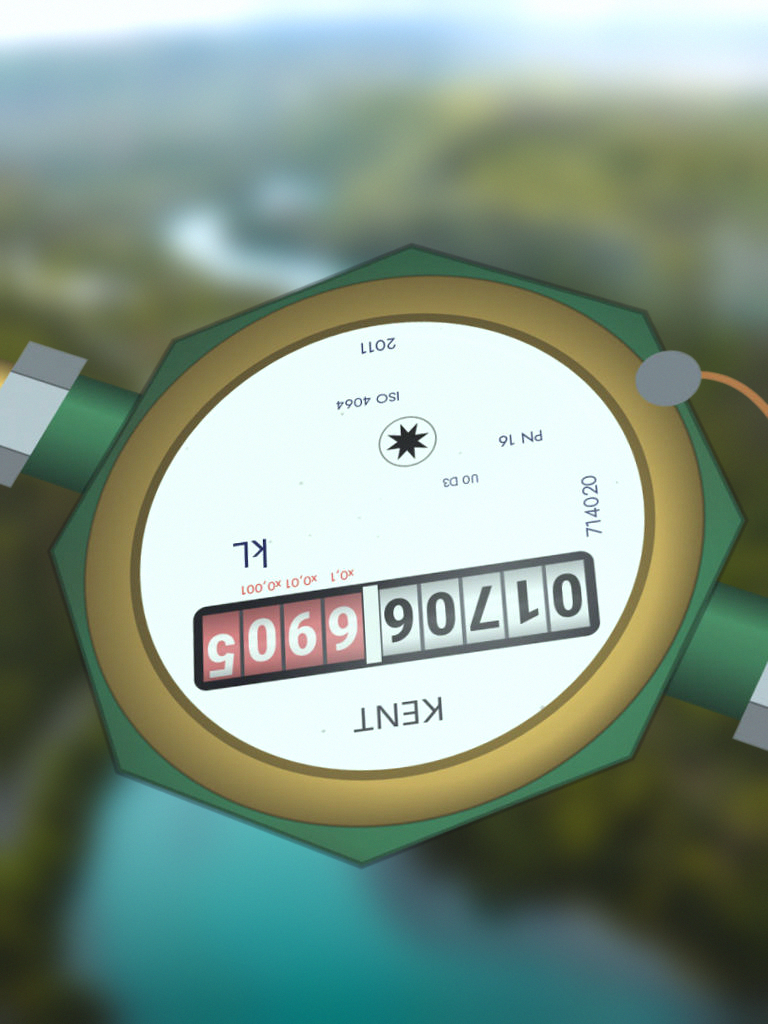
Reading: 1706.6905 kL
